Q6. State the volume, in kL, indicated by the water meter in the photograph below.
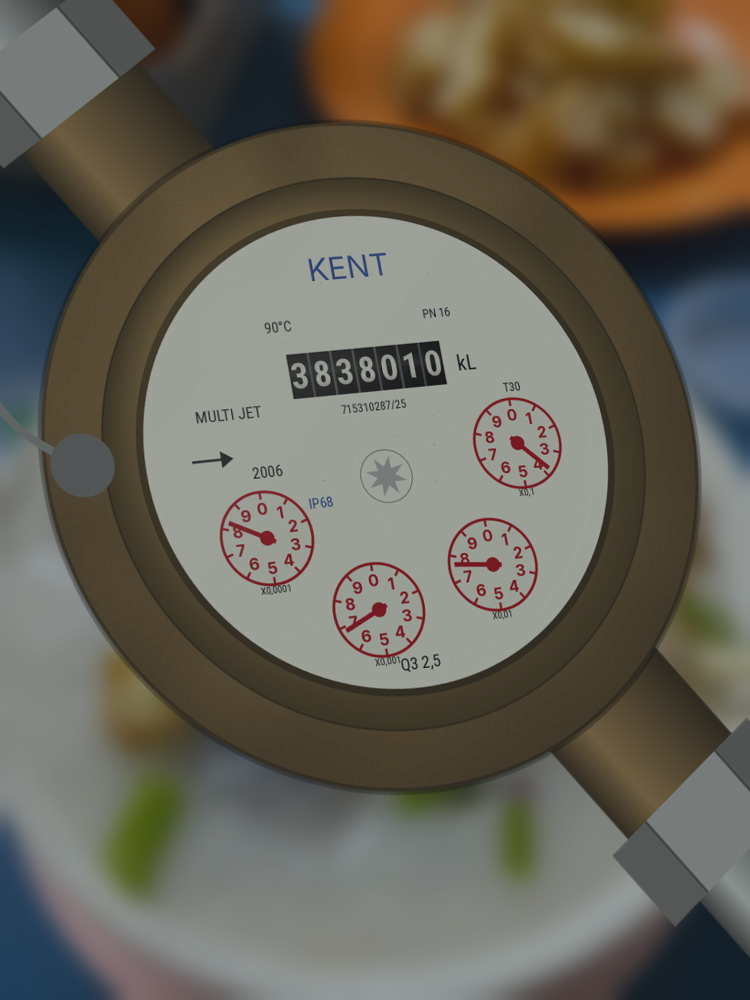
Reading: 3838010.3768 kL
